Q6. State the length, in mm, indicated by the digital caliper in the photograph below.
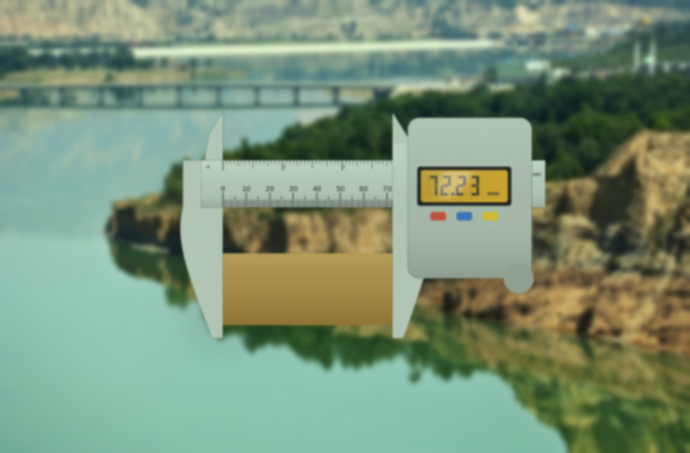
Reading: 72.23 mm
